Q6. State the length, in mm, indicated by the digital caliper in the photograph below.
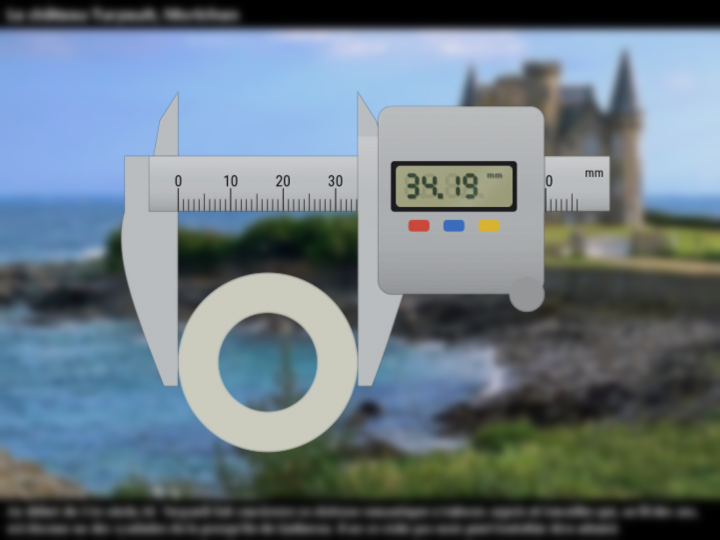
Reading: 34.19 mm
